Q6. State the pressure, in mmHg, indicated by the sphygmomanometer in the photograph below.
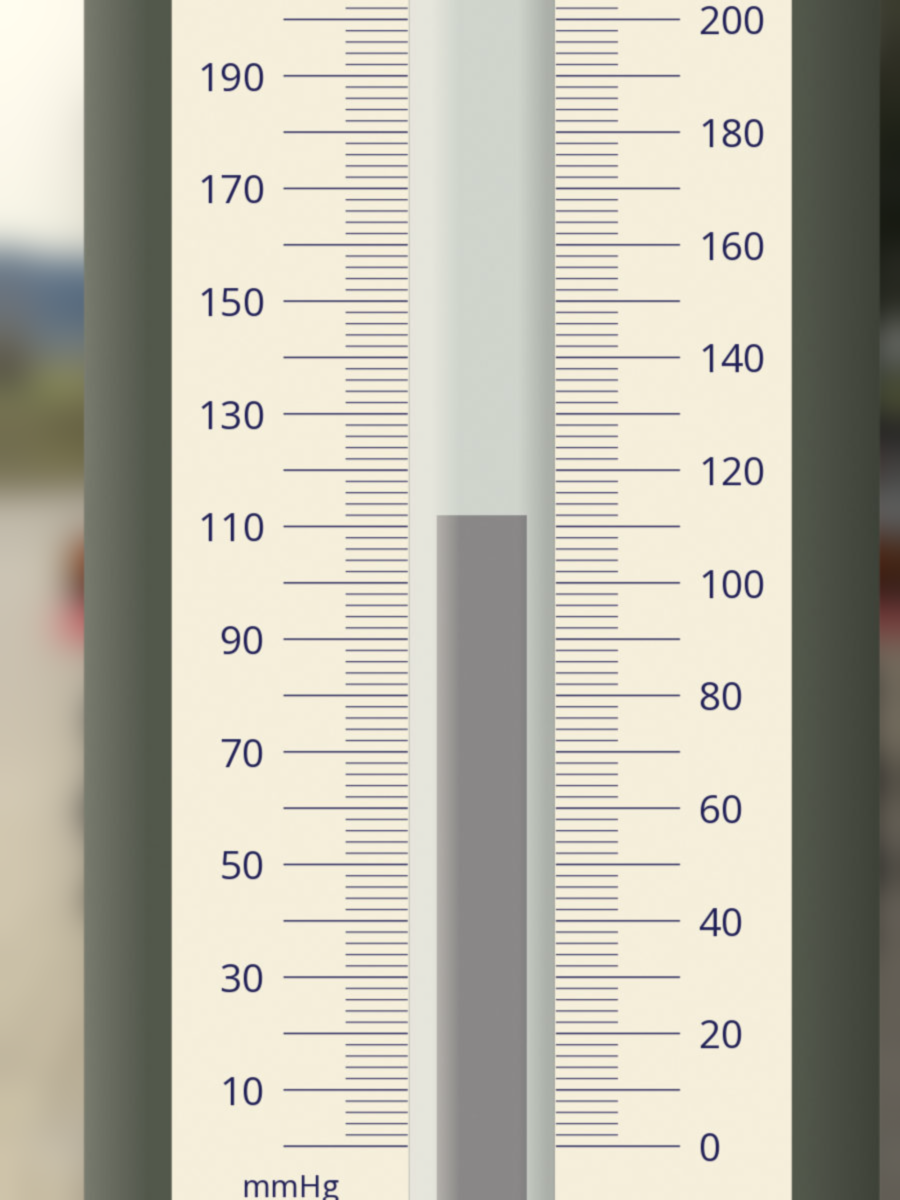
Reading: 112 mmHg
